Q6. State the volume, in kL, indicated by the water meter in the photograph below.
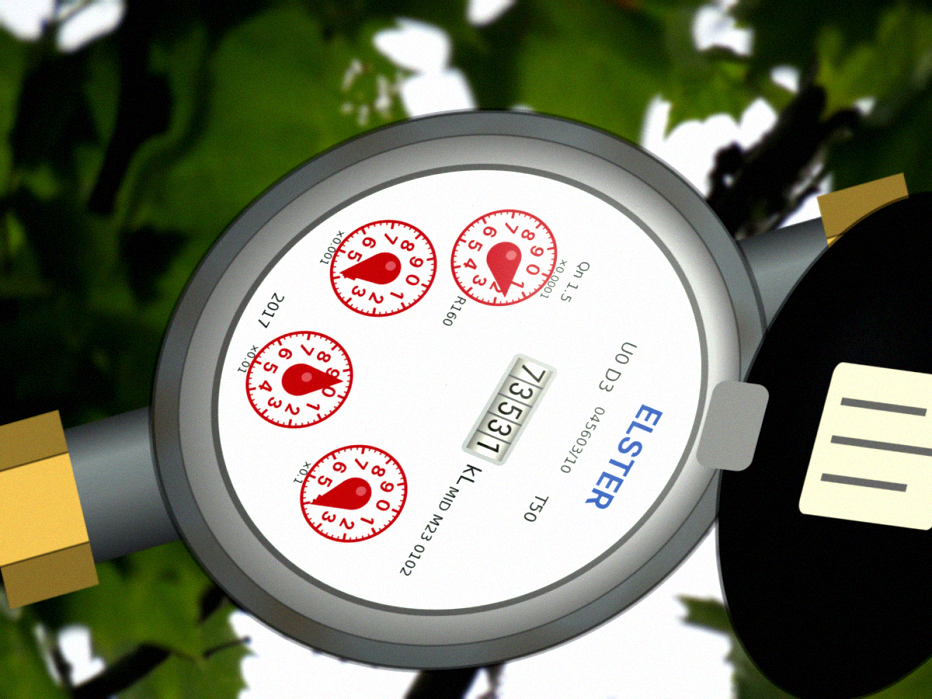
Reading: 73531.3941 kL
